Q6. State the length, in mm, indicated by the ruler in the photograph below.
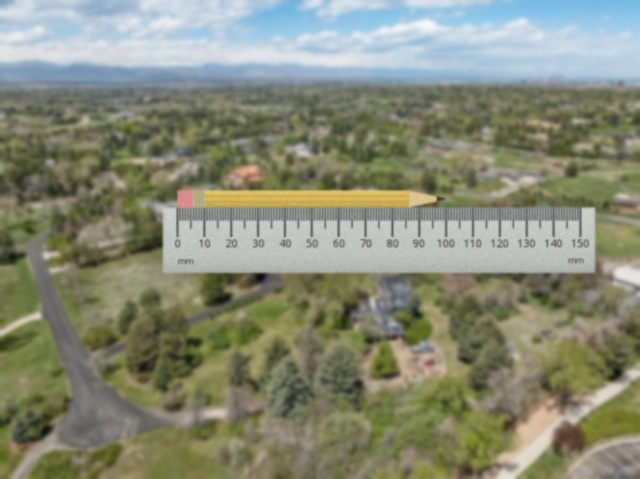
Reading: 100 mm
